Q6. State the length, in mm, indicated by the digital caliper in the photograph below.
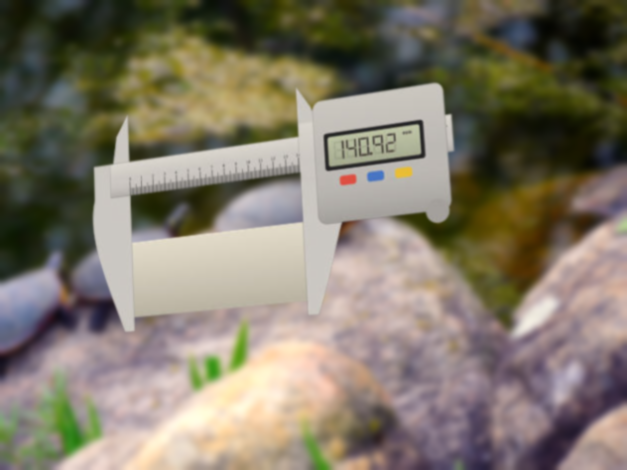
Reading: 140.92 mm
